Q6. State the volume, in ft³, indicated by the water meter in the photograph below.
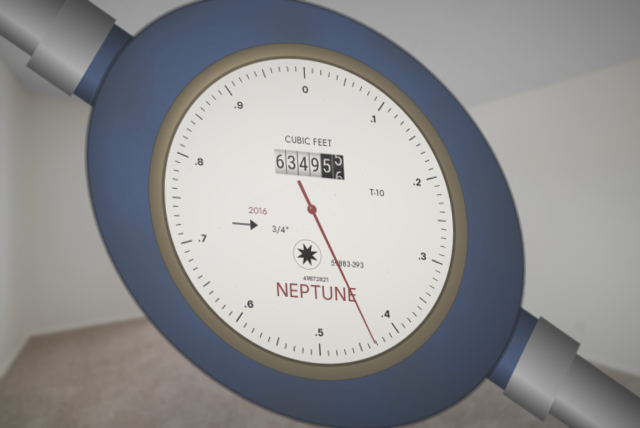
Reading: 634955.43 ft³
